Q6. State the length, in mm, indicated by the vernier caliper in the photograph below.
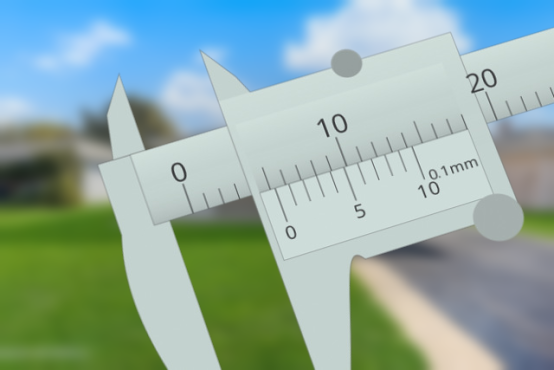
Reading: 5.3 mm
